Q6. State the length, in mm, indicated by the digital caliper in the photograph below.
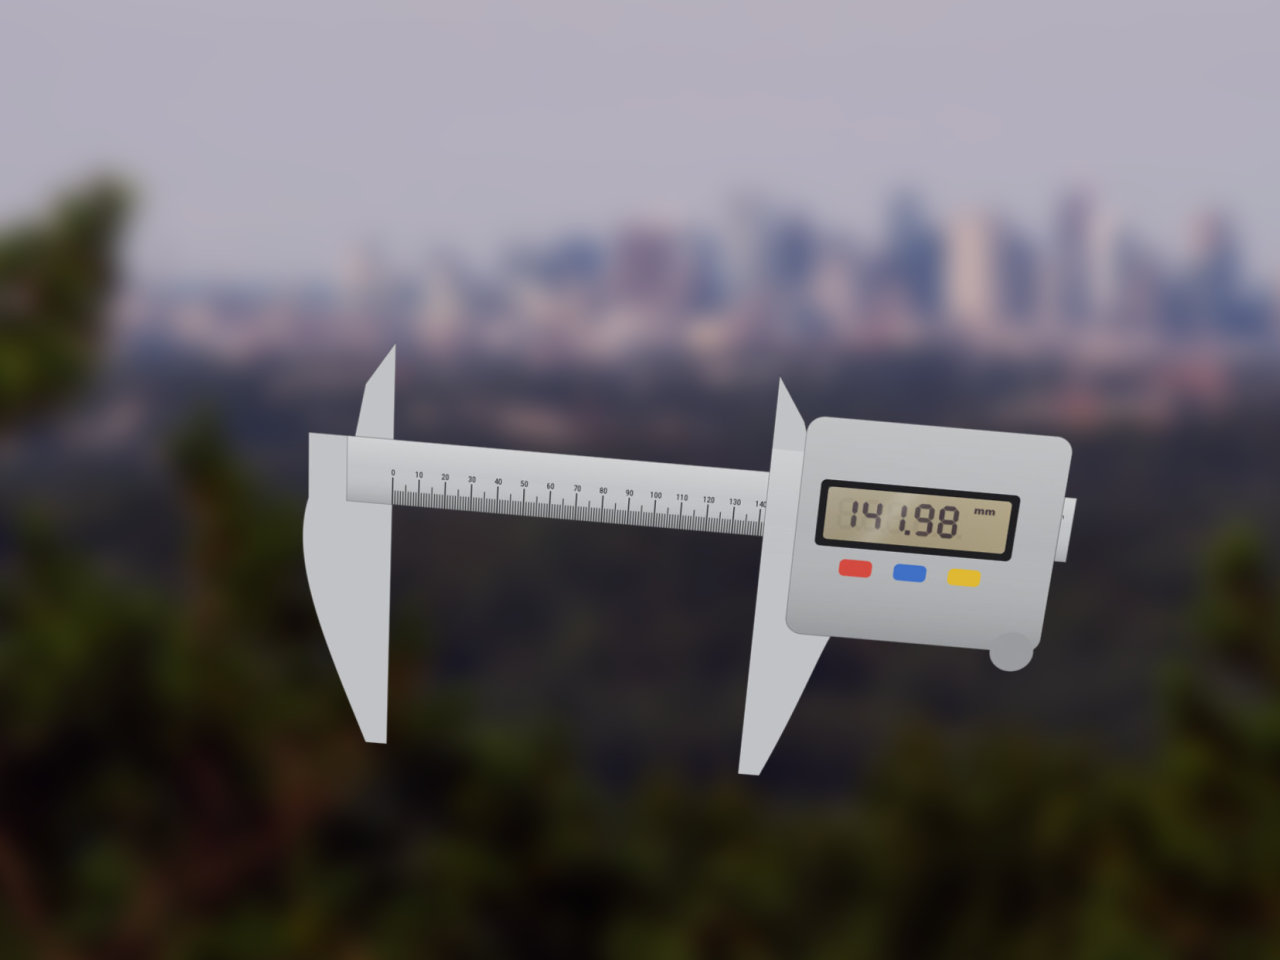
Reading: 141.98 mm
